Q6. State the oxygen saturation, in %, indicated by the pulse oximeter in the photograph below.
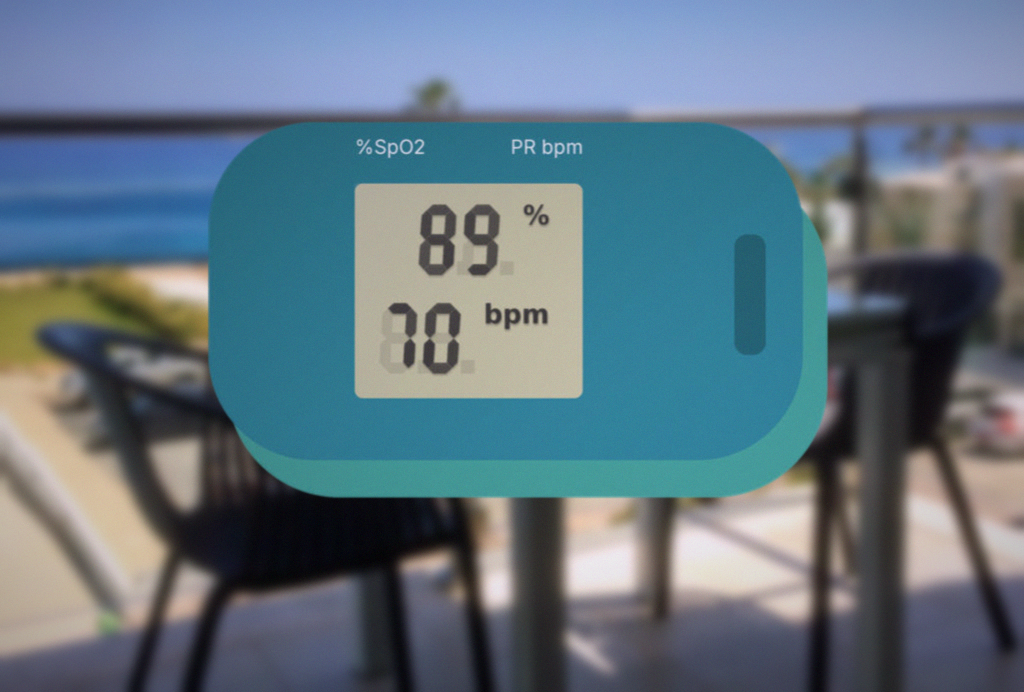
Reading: 89 %
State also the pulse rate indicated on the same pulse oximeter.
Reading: 70 bpm
